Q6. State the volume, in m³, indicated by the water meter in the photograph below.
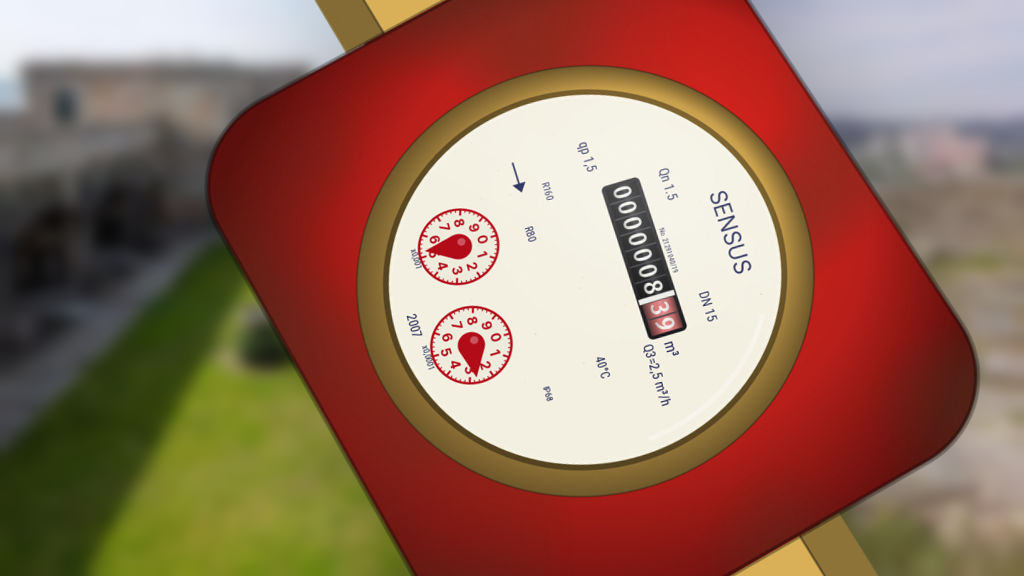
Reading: 8.3952 m³
